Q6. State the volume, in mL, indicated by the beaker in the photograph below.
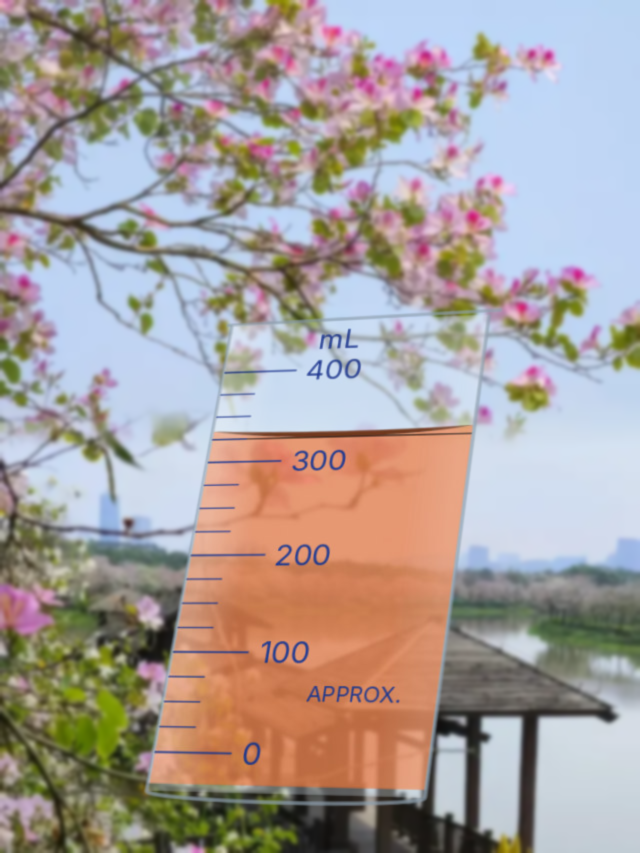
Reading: 325 mL
